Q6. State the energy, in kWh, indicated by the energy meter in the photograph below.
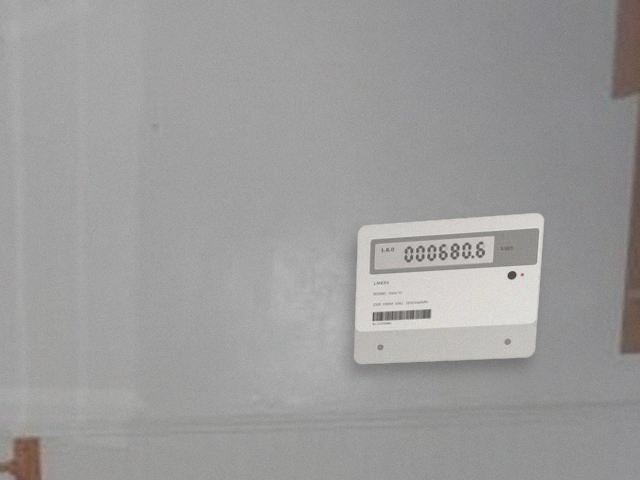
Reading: 680.6 kWh
